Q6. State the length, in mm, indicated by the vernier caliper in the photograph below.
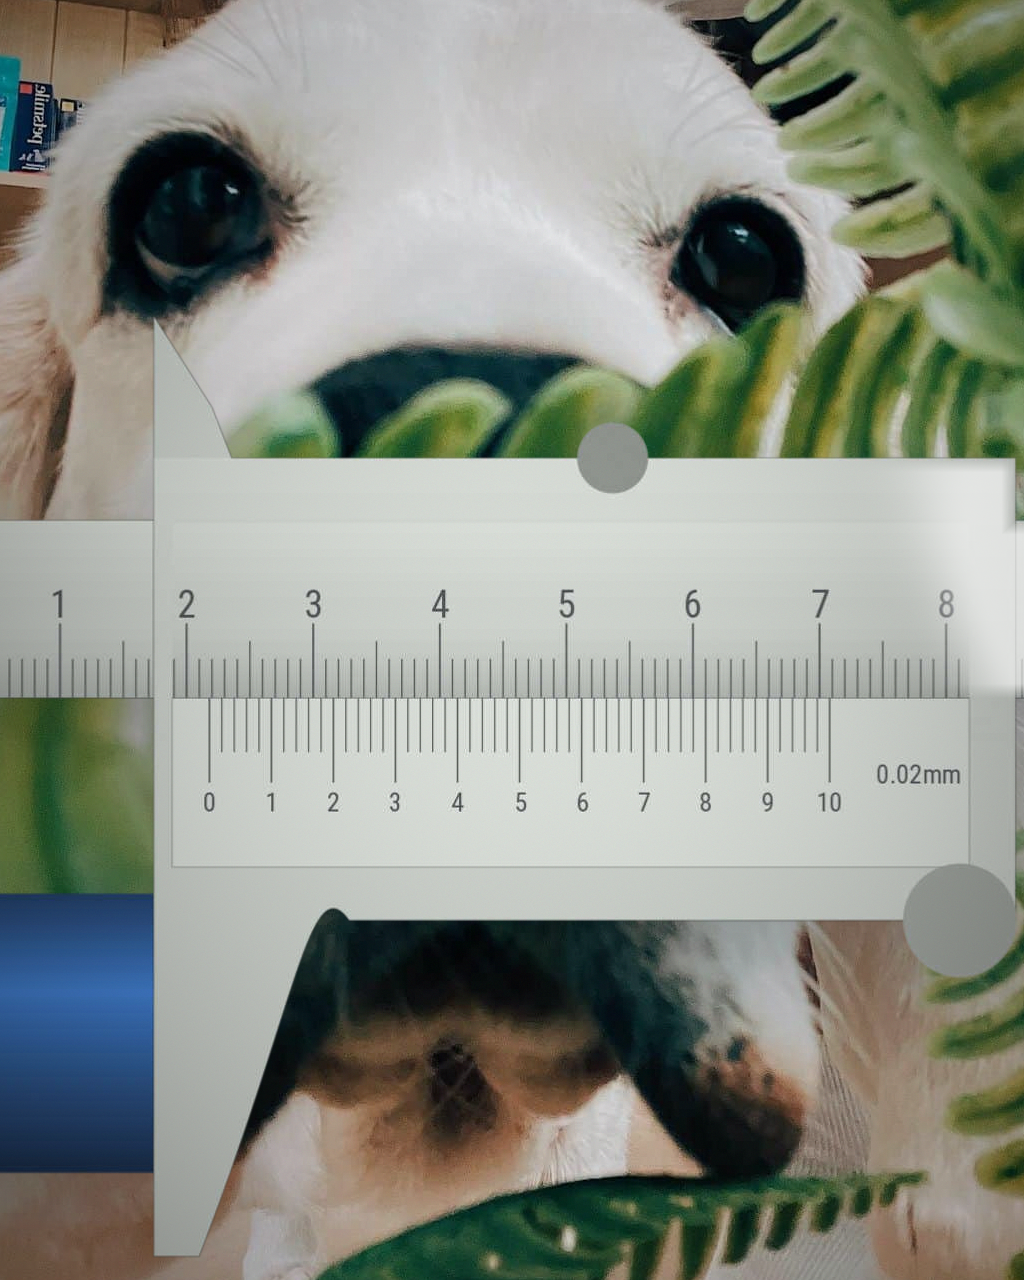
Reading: 21.8 mm
